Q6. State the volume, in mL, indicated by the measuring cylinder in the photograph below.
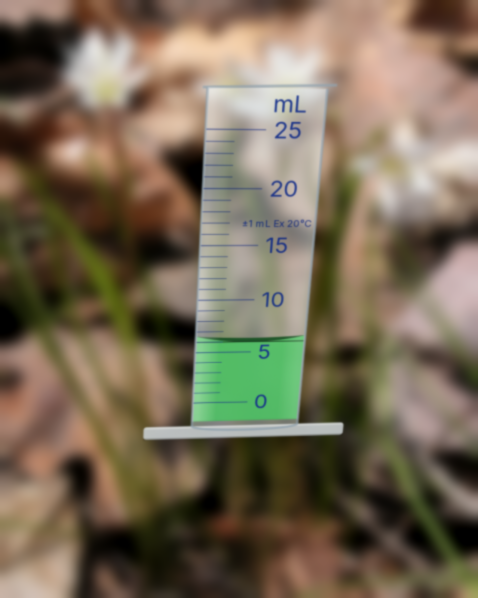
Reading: 6 mL
